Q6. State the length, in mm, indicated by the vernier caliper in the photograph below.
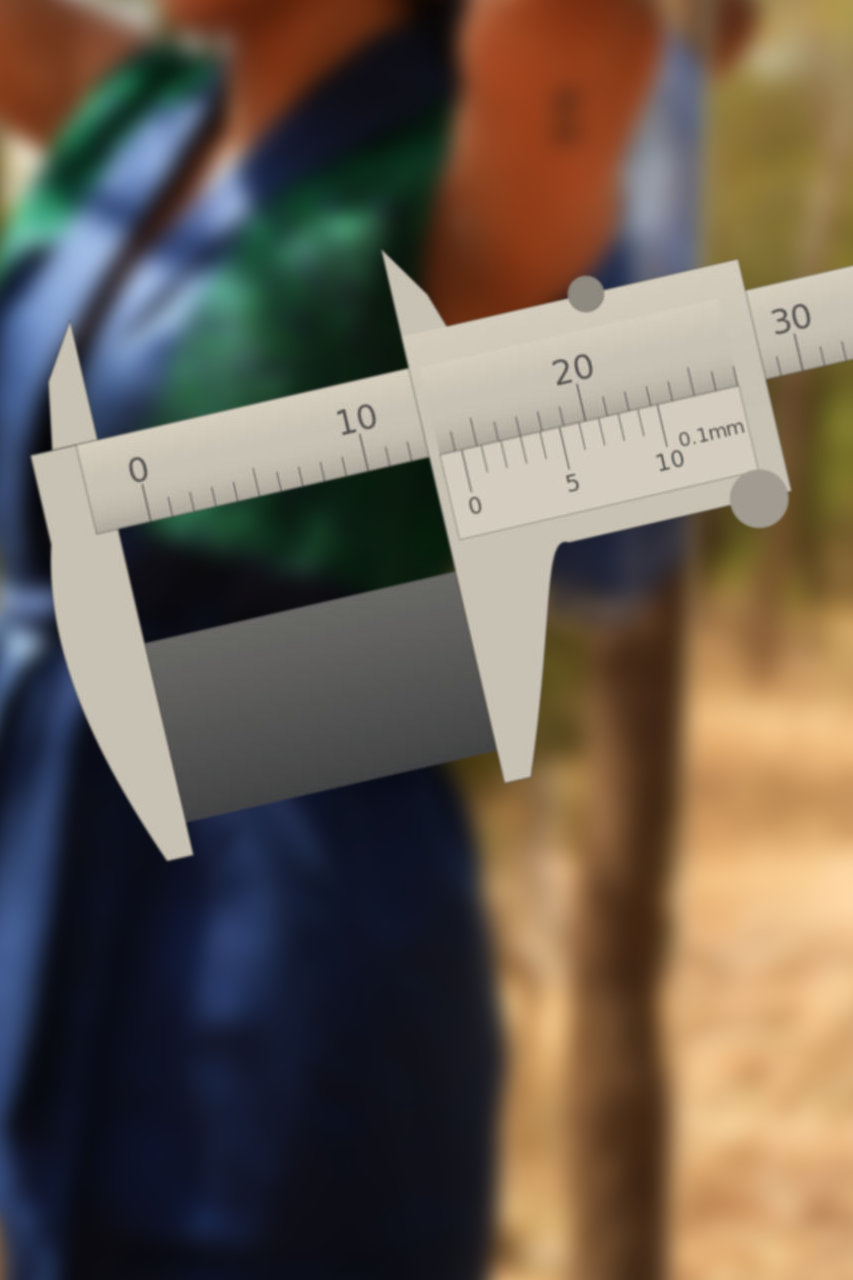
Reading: 14.3 mm
